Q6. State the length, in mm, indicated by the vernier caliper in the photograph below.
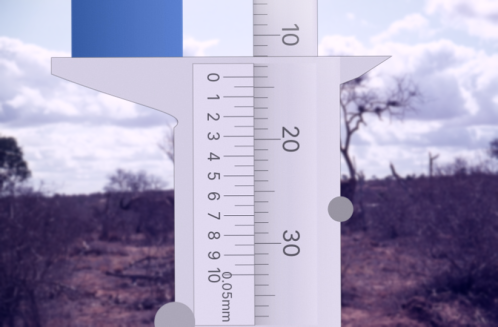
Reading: 14.0 mm
